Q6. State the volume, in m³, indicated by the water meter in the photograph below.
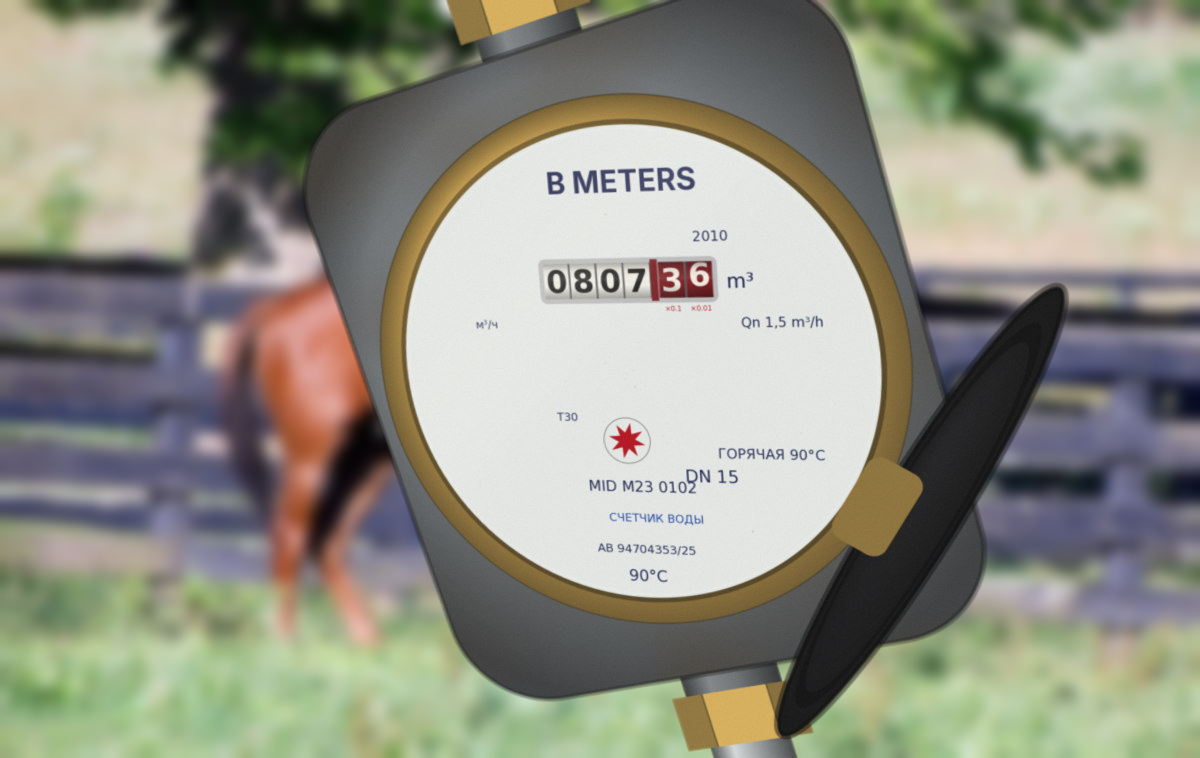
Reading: 807.36 m³
